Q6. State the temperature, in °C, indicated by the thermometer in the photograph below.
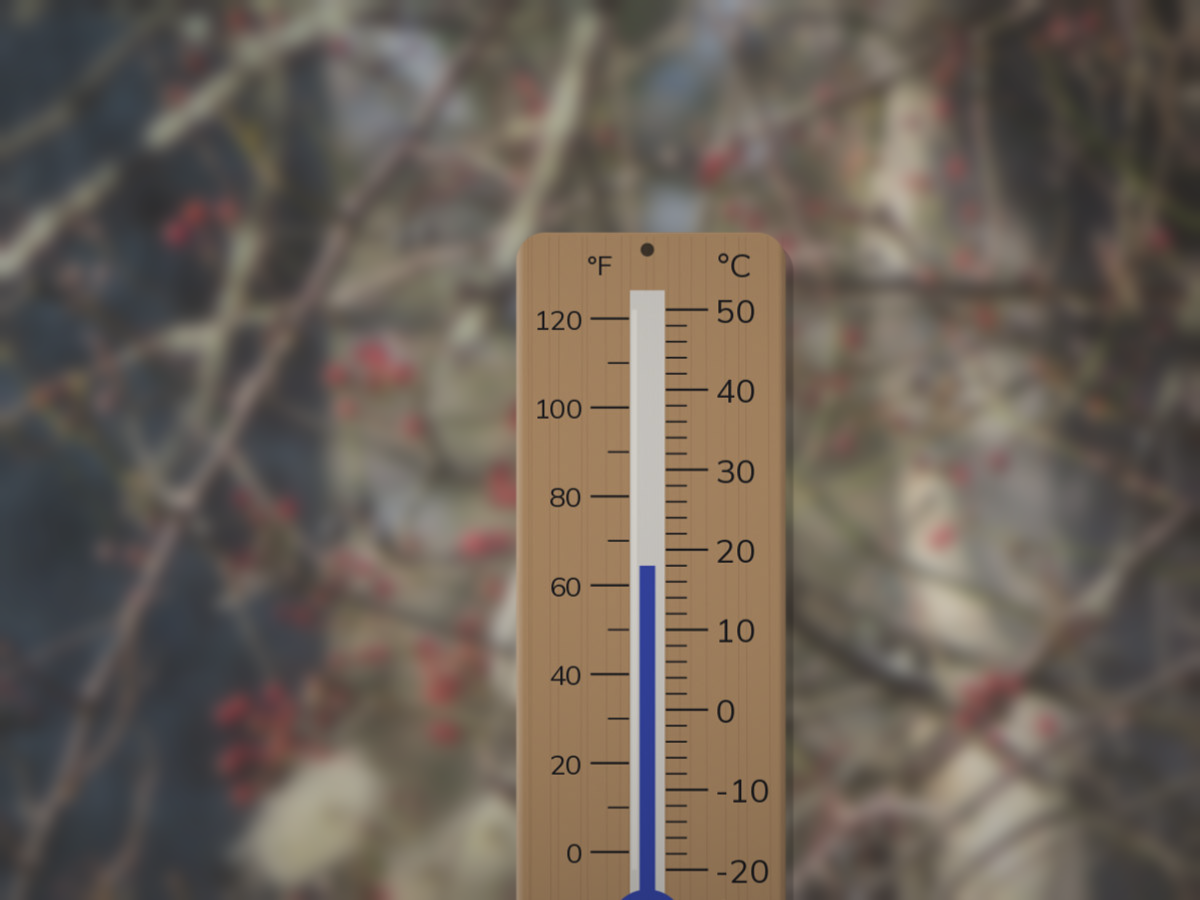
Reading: 18 °C
